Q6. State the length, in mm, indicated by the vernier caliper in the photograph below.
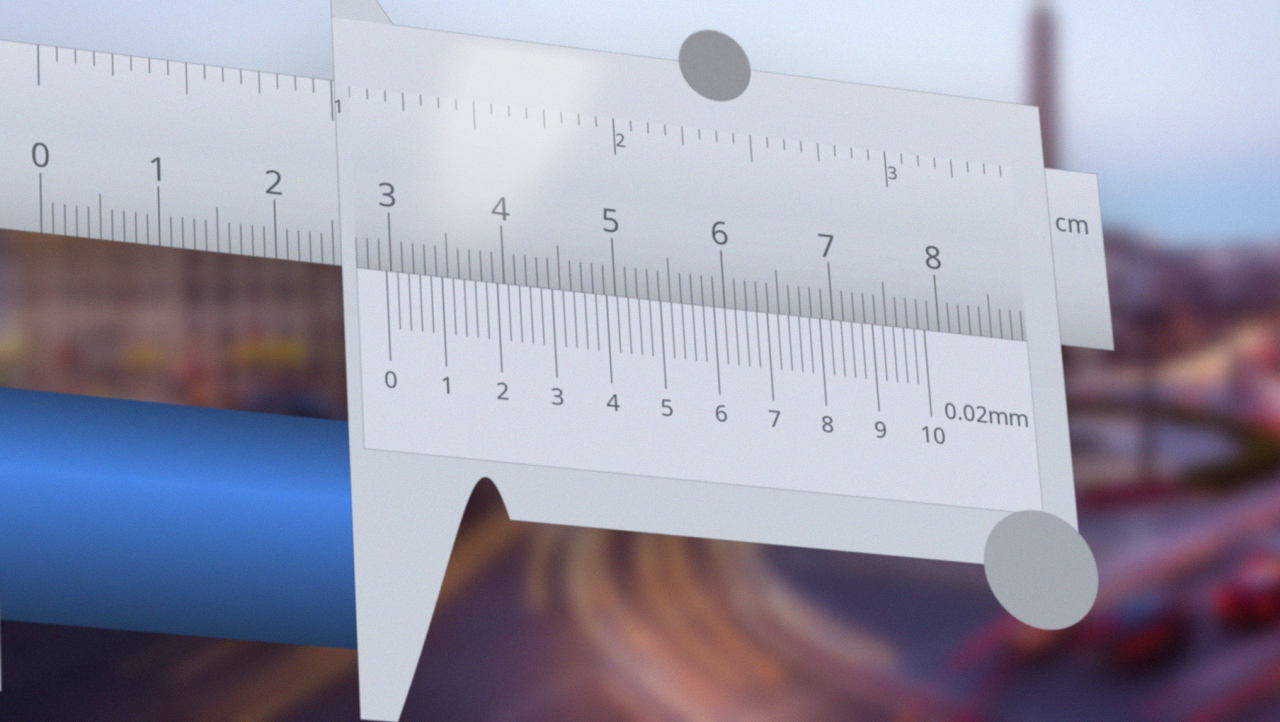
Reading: 29.6 mm
